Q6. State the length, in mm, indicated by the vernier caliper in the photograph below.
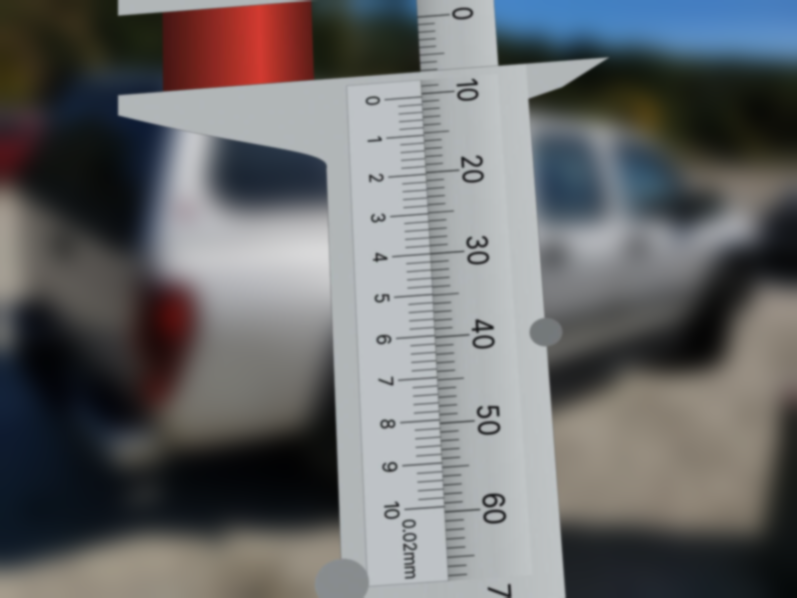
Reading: 10.4 mm
